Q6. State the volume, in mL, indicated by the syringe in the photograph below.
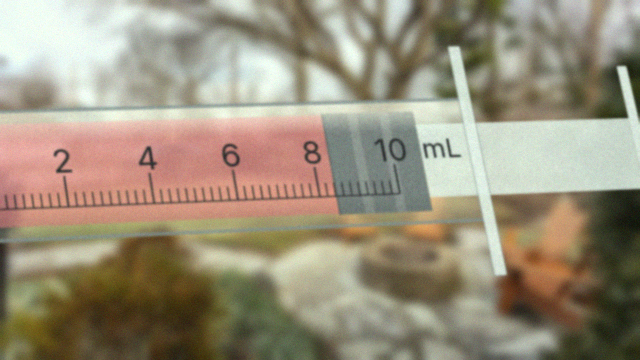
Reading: 8.4 mL
